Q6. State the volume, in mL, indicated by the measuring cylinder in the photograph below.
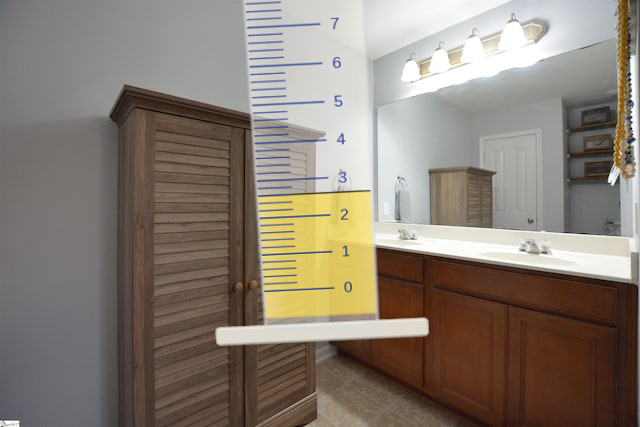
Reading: 2.6 mL
